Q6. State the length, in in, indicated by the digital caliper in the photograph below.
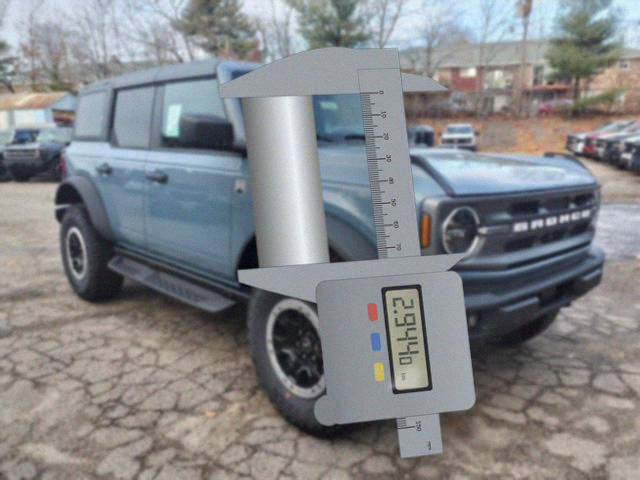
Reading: 2.9440 in
